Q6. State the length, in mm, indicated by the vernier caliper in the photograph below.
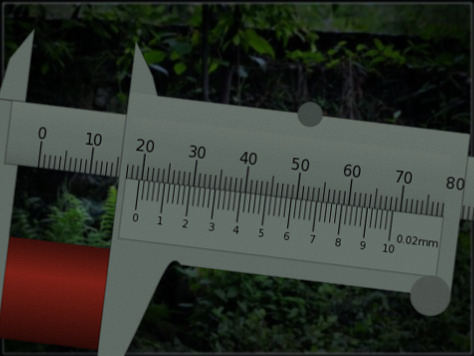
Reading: 19.5 mm
